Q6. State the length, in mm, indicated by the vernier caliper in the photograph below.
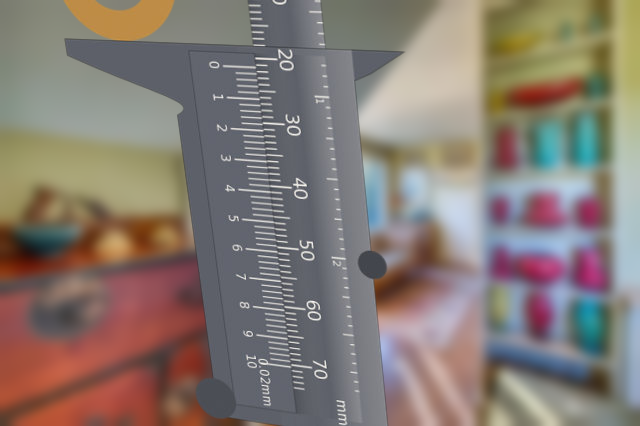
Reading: 21.4 mm
